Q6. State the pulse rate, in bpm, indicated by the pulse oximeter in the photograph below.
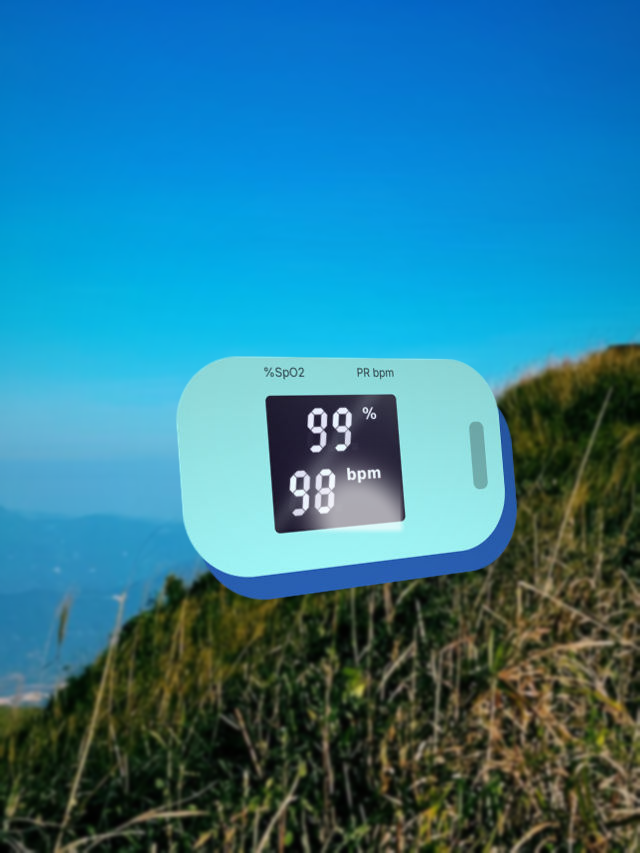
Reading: 98 bpm
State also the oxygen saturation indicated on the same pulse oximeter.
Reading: 99 %
